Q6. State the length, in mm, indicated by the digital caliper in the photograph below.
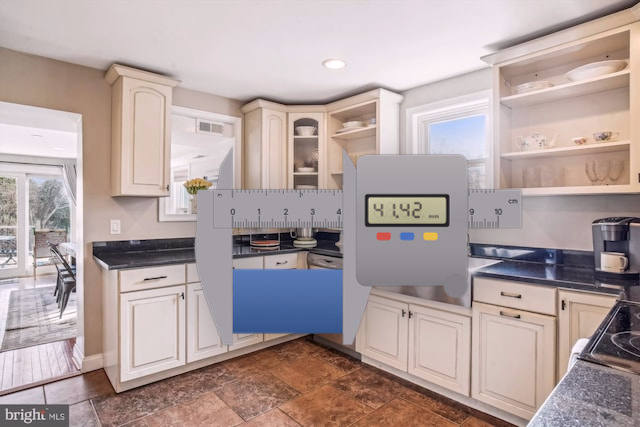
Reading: 41.42 mm
